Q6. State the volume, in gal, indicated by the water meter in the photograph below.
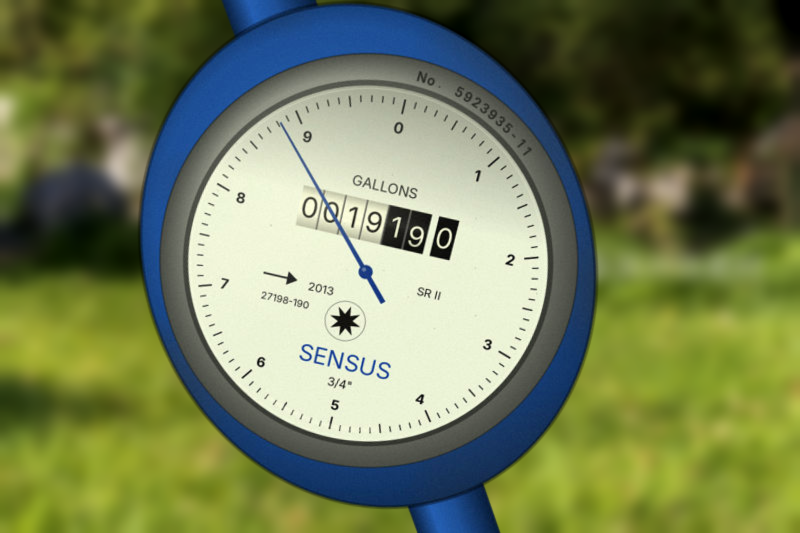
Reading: 19188.8 gal
